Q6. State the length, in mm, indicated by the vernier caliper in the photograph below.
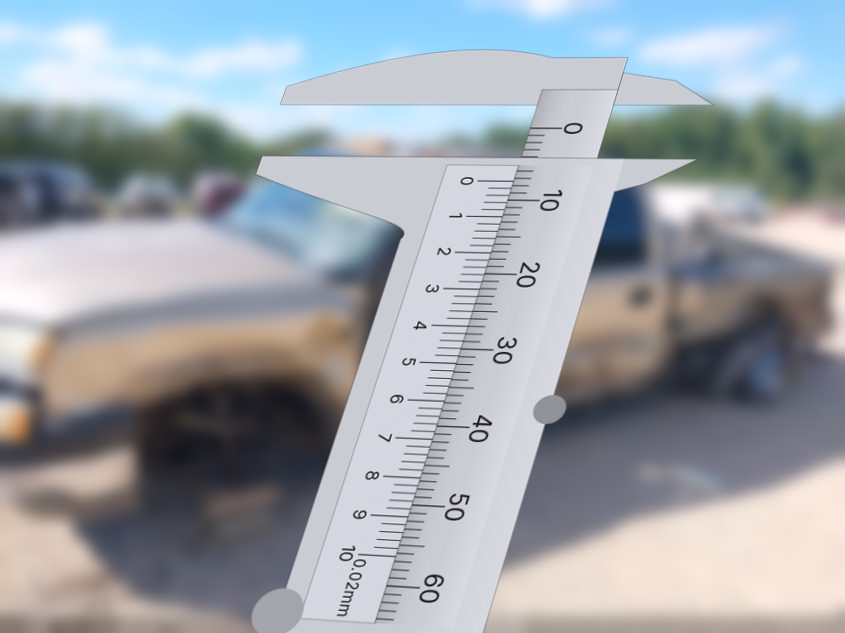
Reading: 7.4 mm
